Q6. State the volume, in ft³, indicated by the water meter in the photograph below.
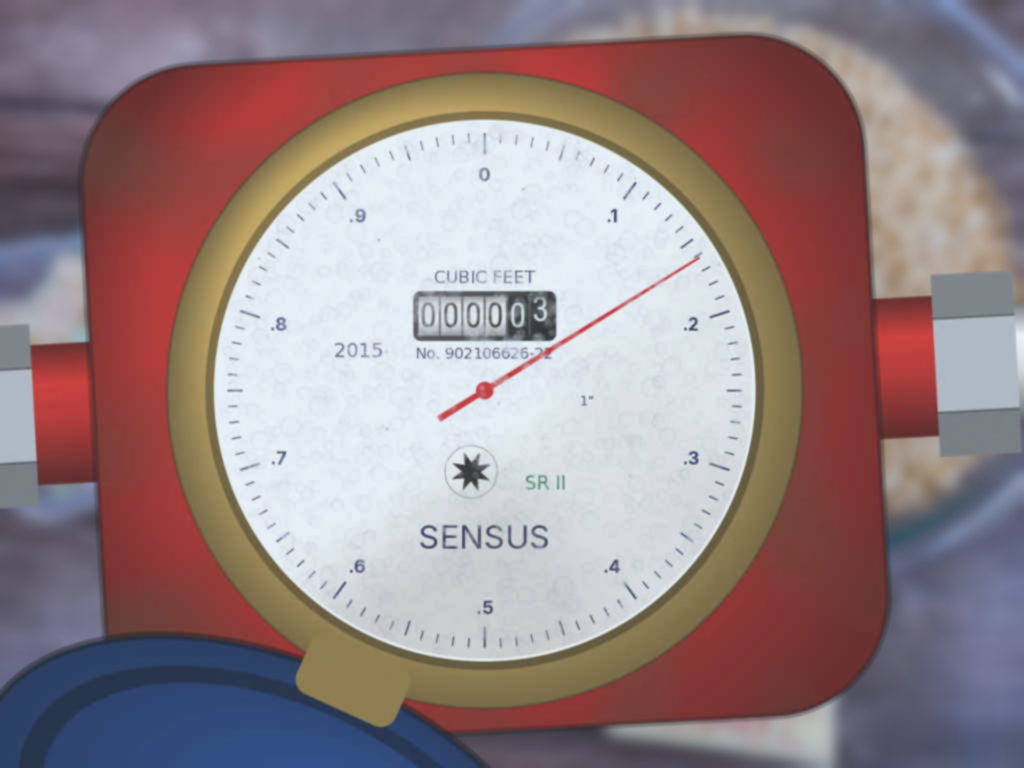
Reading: 3.16 ft³
